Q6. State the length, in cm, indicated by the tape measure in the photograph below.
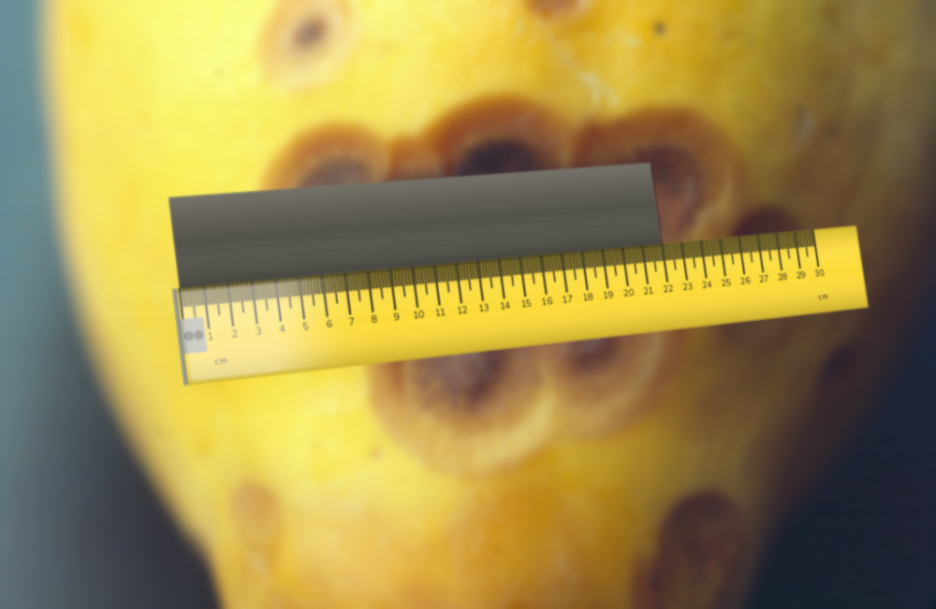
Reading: 22 cm
